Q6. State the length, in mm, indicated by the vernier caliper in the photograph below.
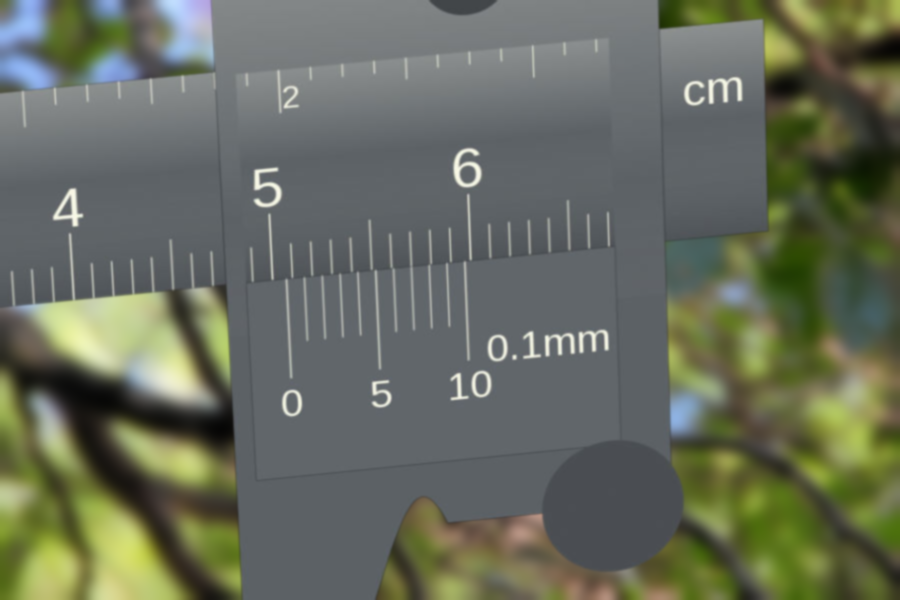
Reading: 50.7 mm
